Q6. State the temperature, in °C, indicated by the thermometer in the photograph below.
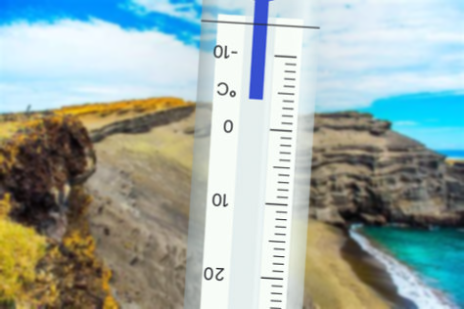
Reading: -4 °C
